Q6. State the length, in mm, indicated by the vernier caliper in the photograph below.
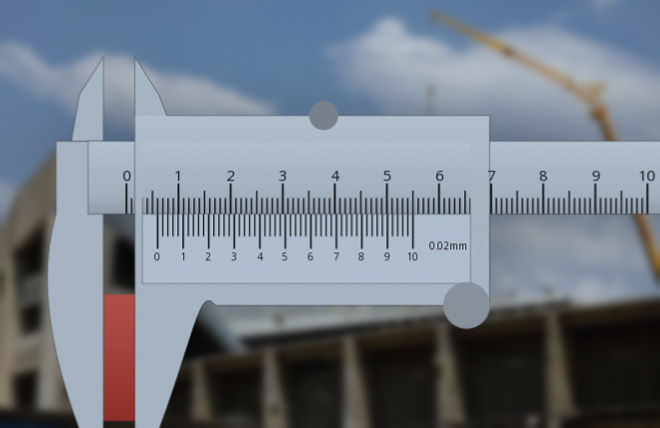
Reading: 6.0 mm
